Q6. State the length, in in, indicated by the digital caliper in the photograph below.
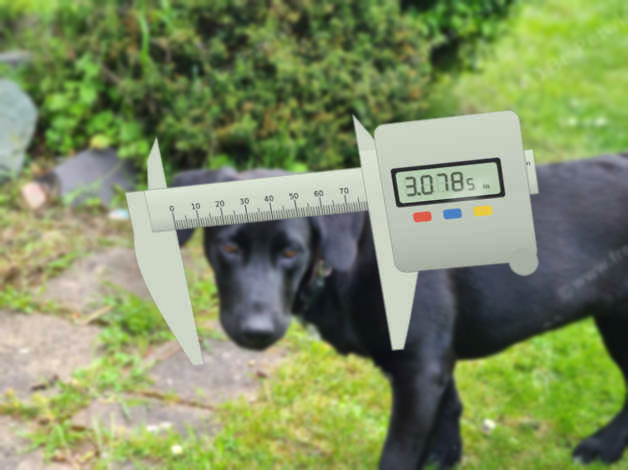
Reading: 3.0785 in
